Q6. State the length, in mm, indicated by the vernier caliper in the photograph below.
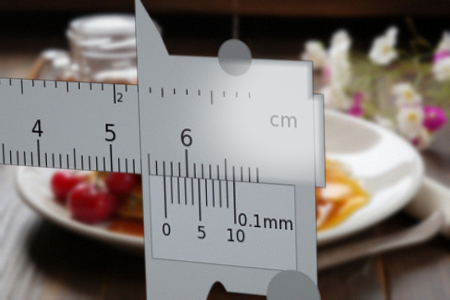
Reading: 57.0 mm
